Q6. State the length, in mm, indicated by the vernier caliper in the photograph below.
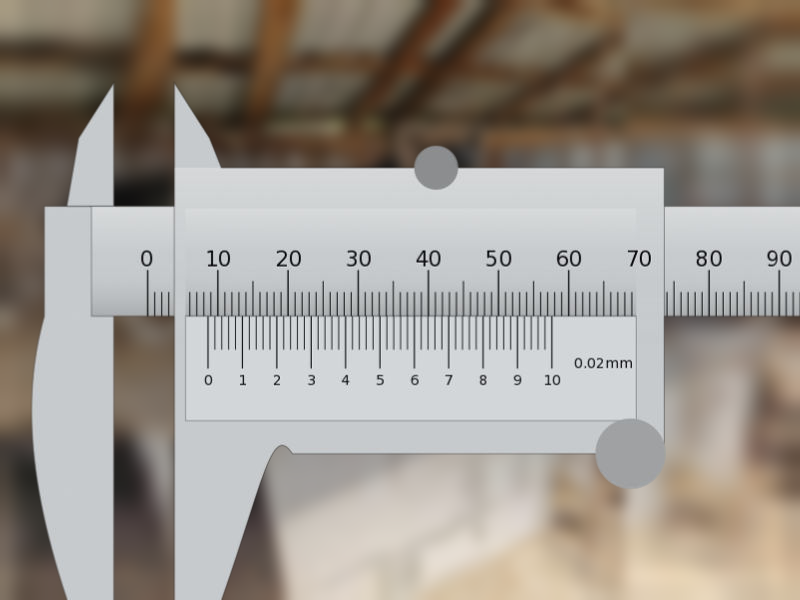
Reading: 8.6 mm
